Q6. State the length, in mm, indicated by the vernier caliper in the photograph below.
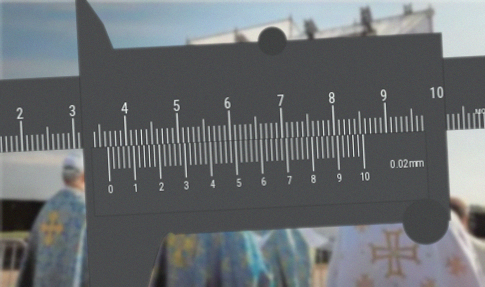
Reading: 36.5 mm
